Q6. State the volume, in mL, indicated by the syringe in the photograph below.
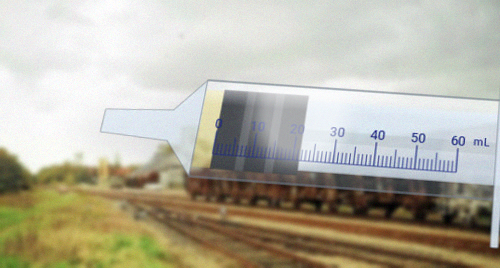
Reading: 0 mL
